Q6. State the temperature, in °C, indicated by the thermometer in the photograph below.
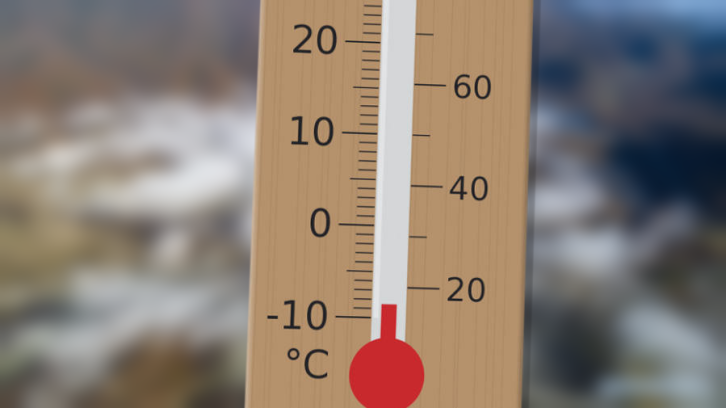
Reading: -8.5 °C
